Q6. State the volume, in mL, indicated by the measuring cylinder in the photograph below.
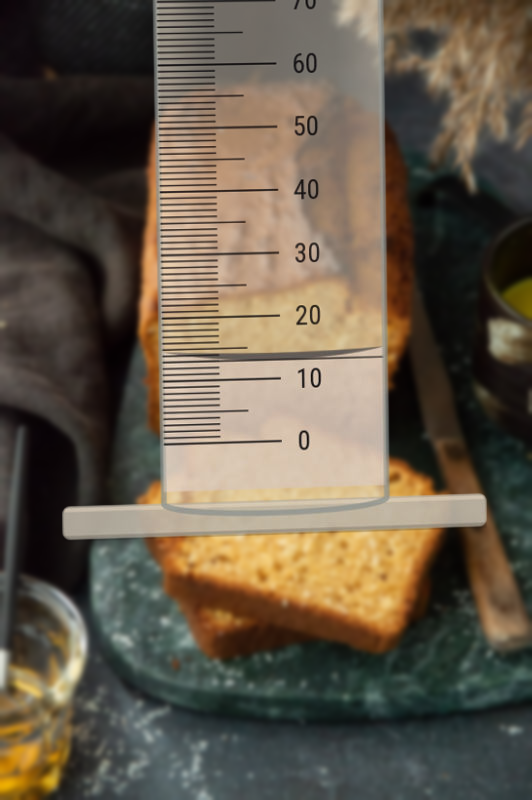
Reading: 13 mL
